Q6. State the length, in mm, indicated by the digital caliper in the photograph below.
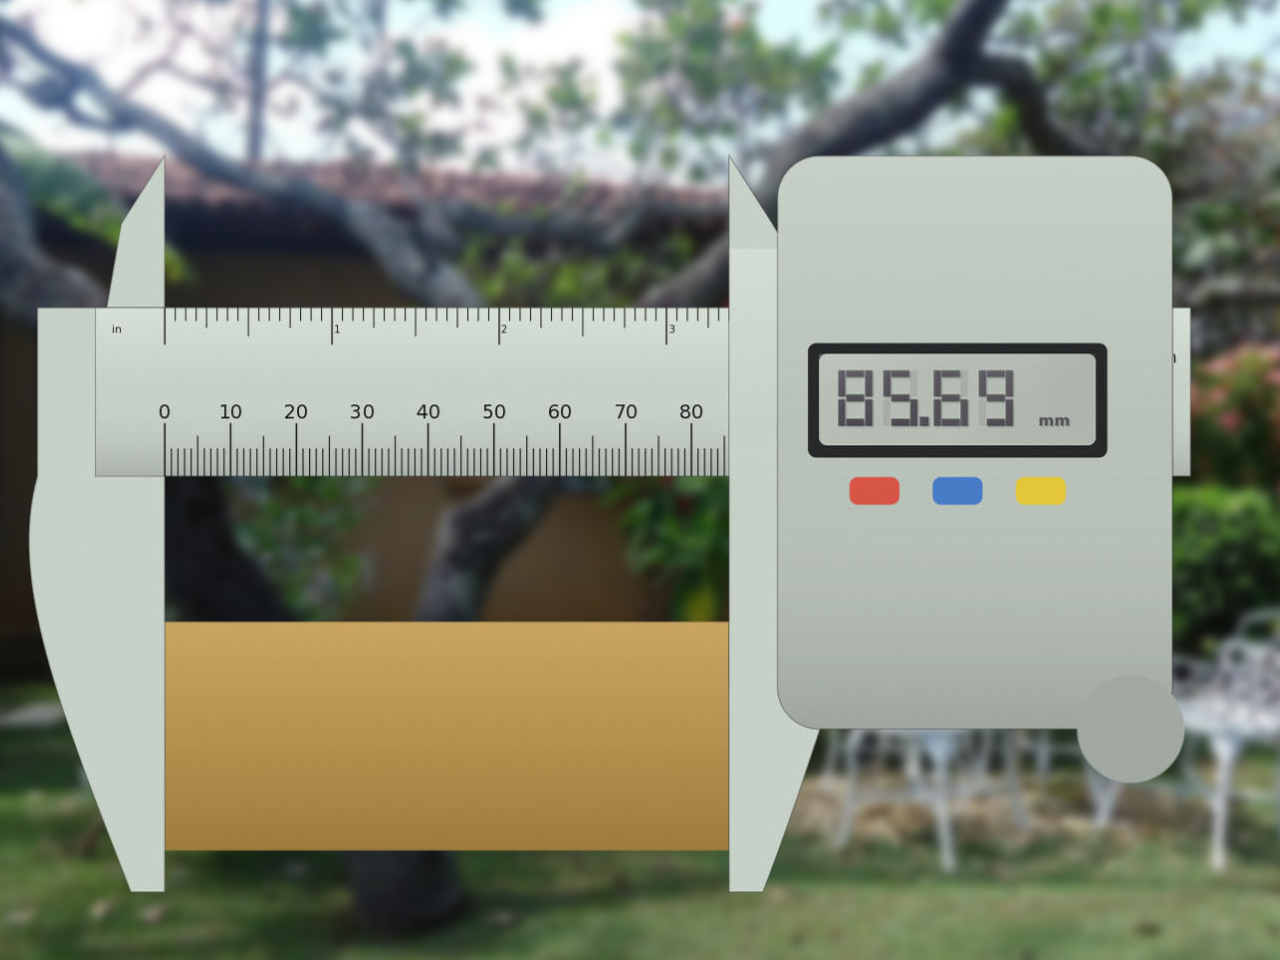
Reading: 85.69 mm
